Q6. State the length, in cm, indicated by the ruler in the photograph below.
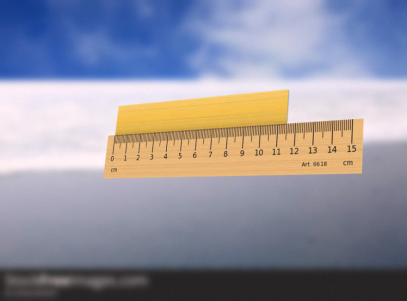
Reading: 11.5 cm
